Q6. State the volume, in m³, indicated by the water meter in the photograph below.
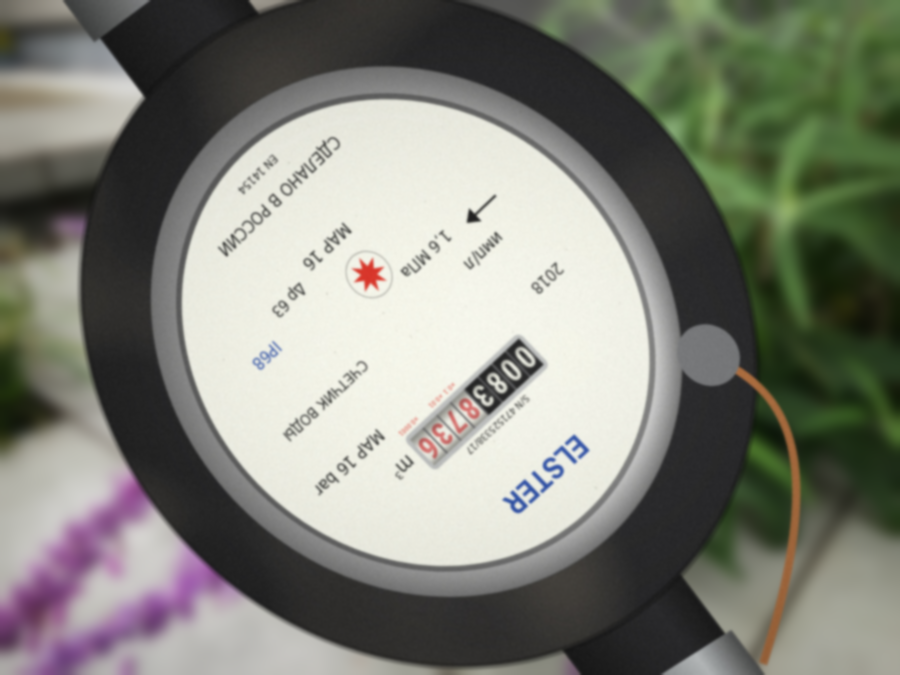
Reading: 83.8736 m³
